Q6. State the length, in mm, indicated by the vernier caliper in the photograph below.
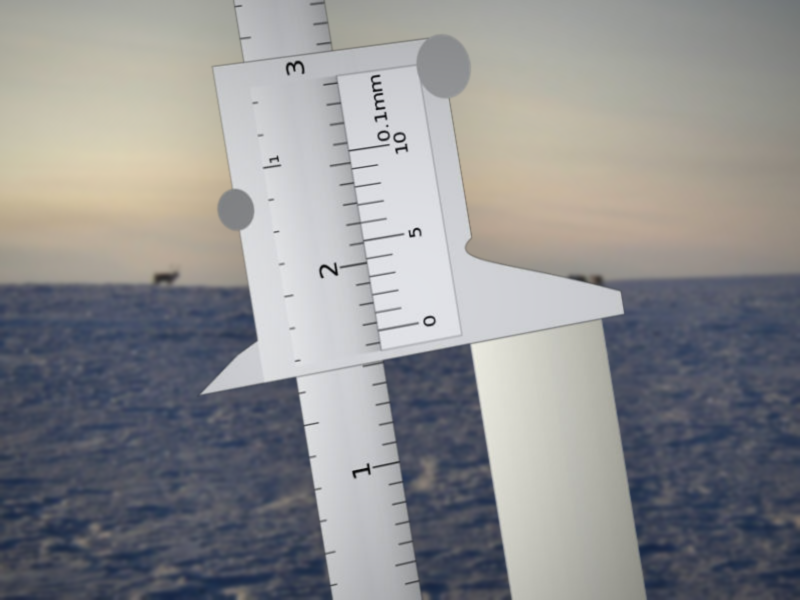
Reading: 16.6 mm
